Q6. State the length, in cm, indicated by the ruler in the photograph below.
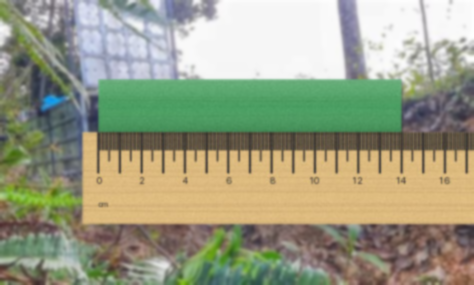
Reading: 14 cm
